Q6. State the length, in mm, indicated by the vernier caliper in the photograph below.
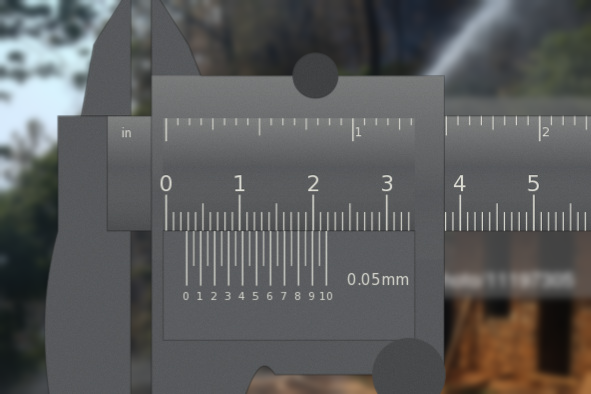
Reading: 2.8 mm
